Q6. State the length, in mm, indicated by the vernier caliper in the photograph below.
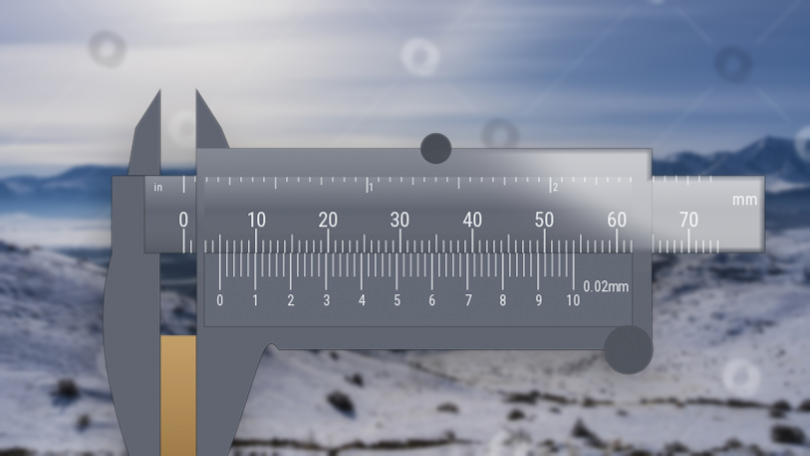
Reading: 5.0 mm
